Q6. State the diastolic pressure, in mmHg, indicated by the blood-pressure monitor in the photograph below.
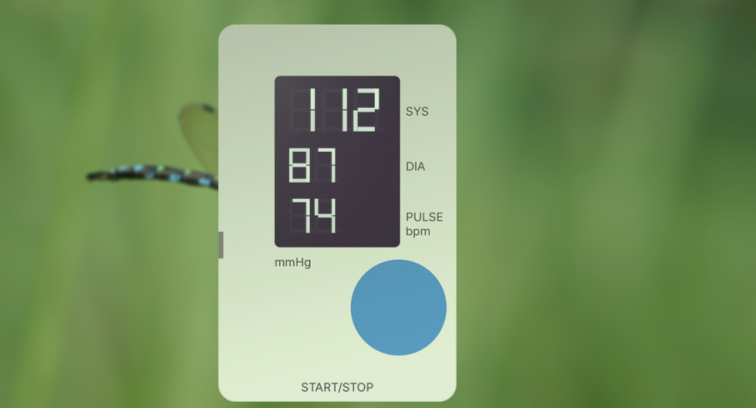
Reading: 87 mmHg
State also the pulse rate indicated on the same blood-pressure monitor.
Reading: 74 bpm
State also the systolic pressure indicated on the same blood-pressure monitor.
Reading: 112 mmHg
